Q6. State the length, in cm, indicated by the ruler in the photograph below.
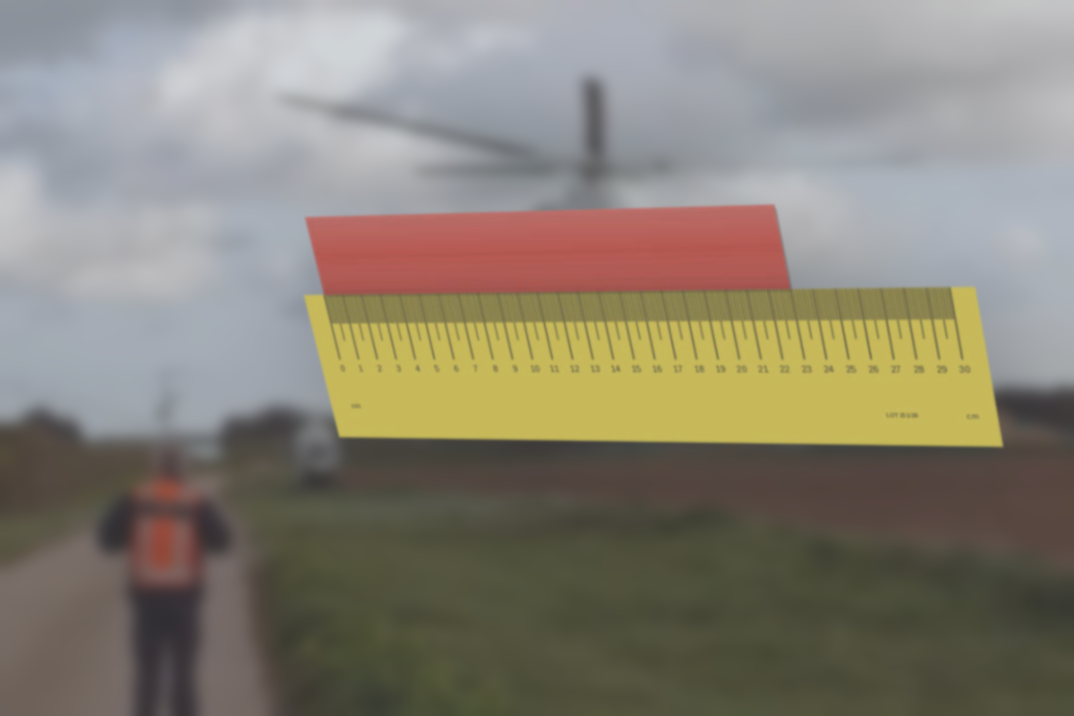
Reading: 23 cm
